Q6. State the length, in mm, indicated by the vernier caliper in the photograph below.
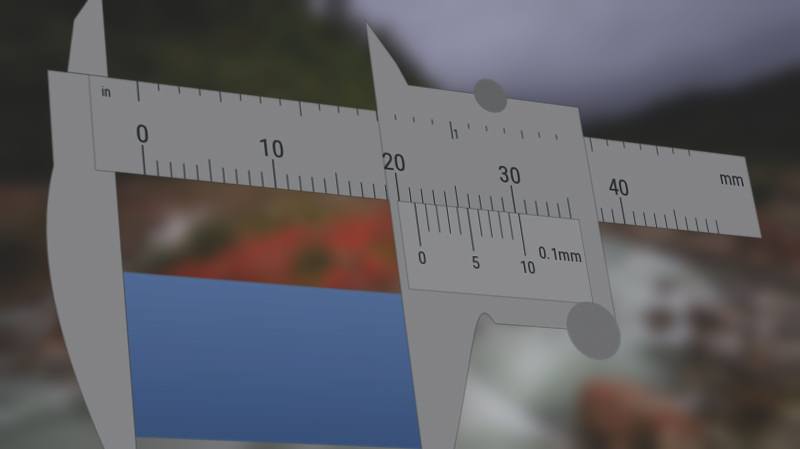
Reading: 21.3 mm
